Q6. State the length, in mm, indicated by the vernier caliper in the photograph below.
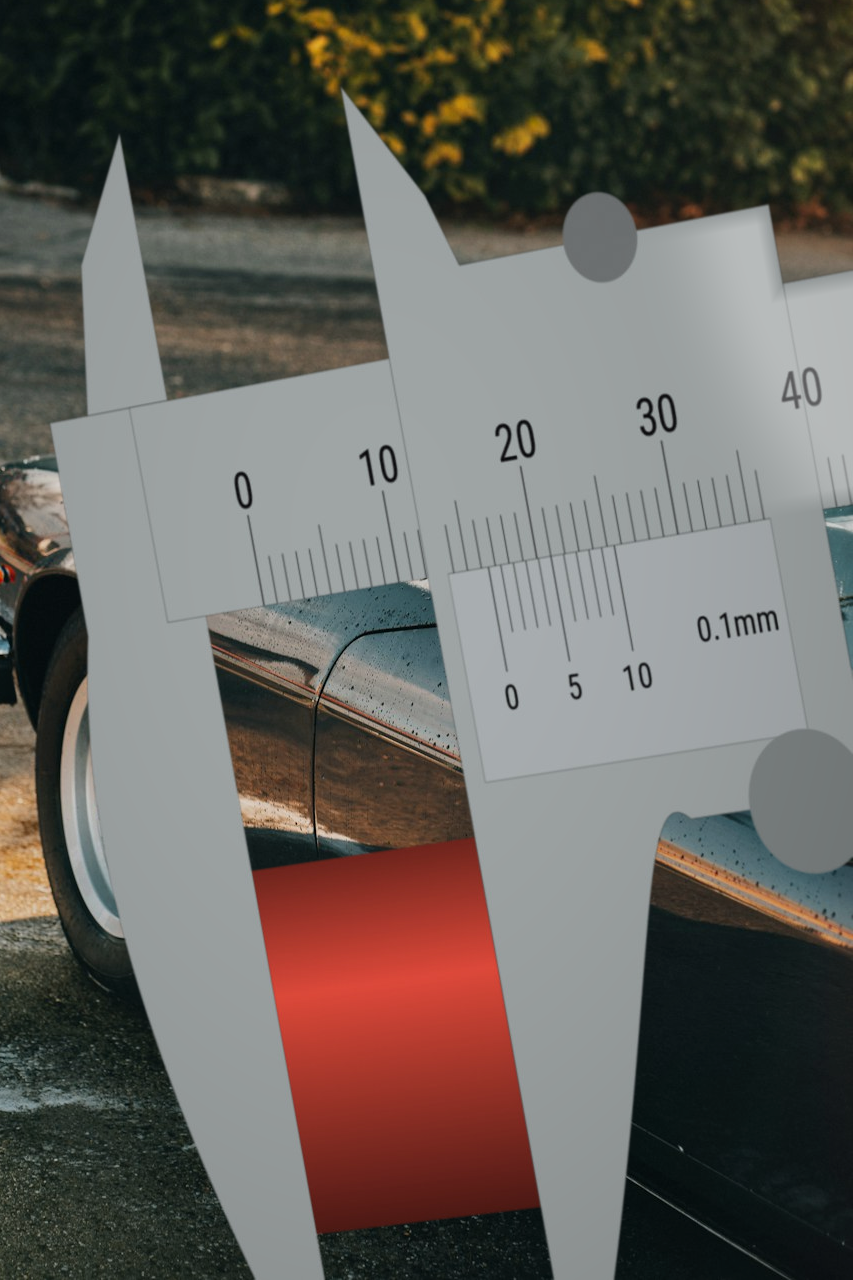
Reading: 16.5 mm
